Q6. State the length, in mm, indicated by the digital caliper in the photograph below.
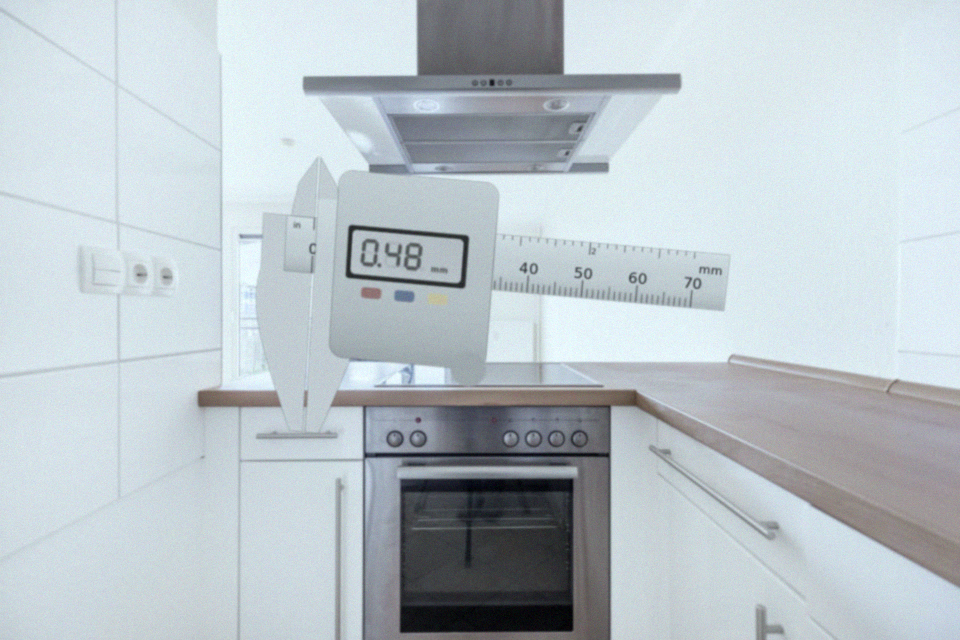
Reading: 0.48 mm
